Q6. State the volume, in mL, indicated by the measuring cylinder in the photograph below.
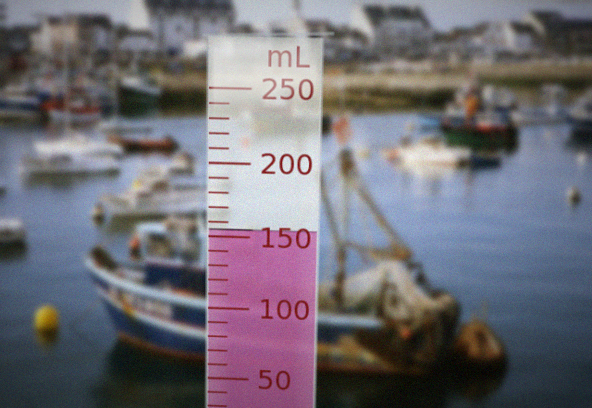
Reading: 155 mL
